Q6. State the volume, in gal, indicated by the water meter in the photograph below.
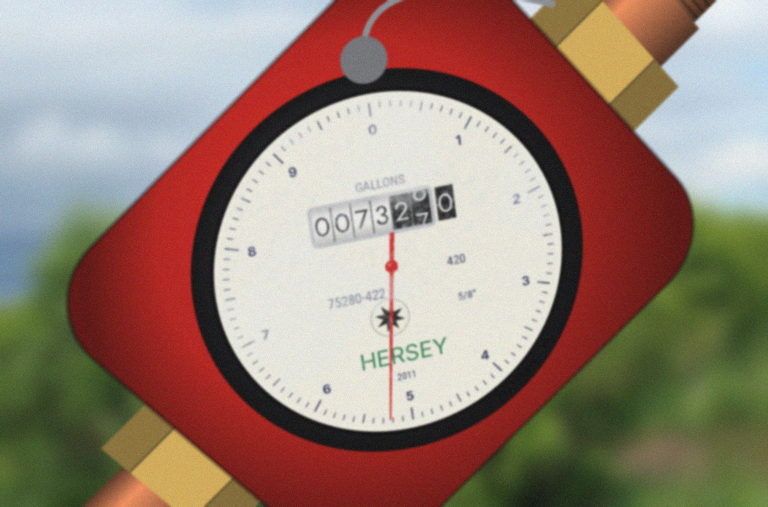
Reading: 73265.2 gal
